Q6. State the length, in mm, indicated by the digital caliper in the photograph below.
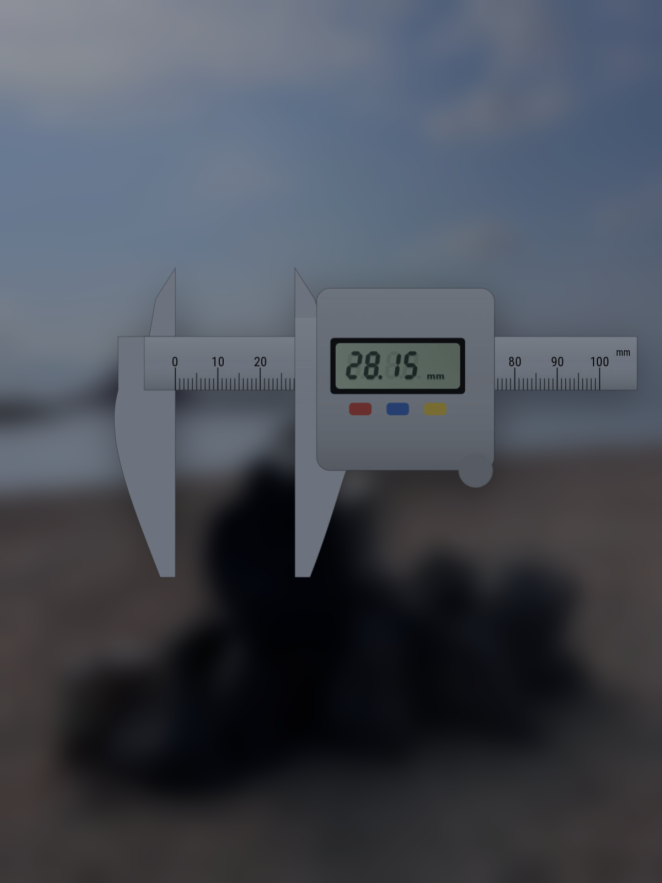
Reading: 28.15 mm
